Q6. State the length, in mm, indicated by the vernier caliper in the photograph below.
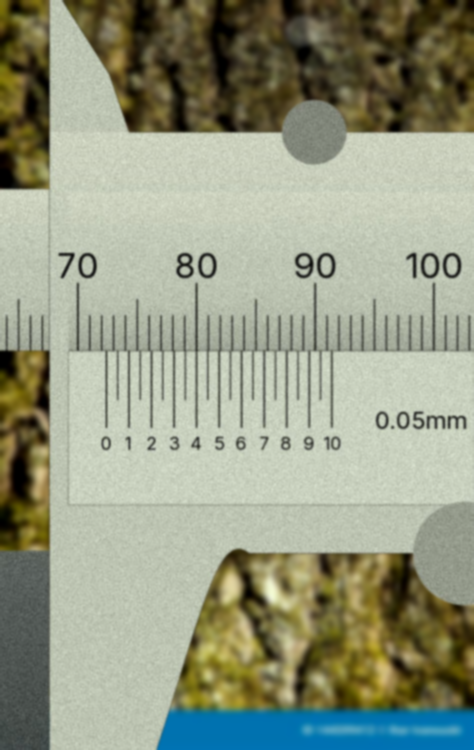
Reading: 72.4 mm
